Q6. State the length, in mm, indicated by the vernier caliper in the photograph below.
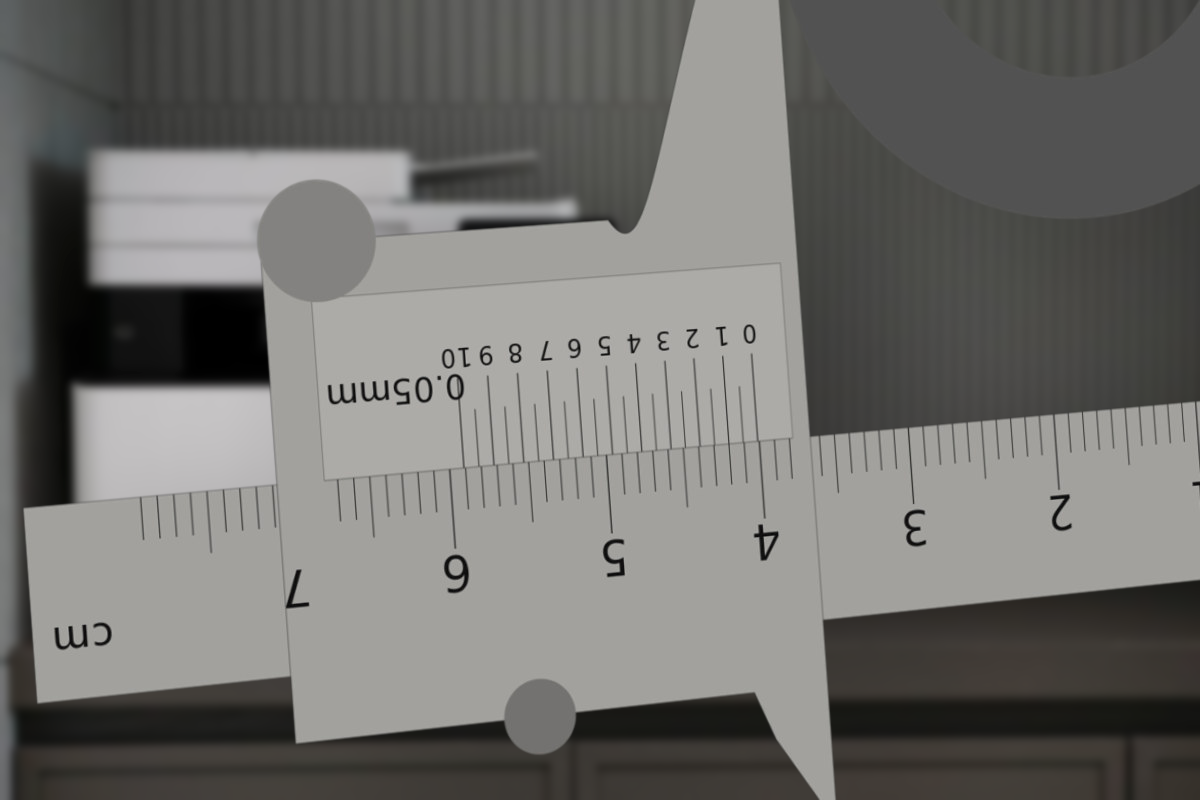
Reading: 40.1 mm
